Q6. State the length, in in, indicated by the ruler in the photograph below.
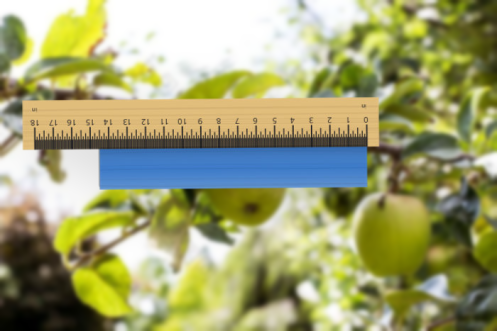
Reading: 14.5 in
